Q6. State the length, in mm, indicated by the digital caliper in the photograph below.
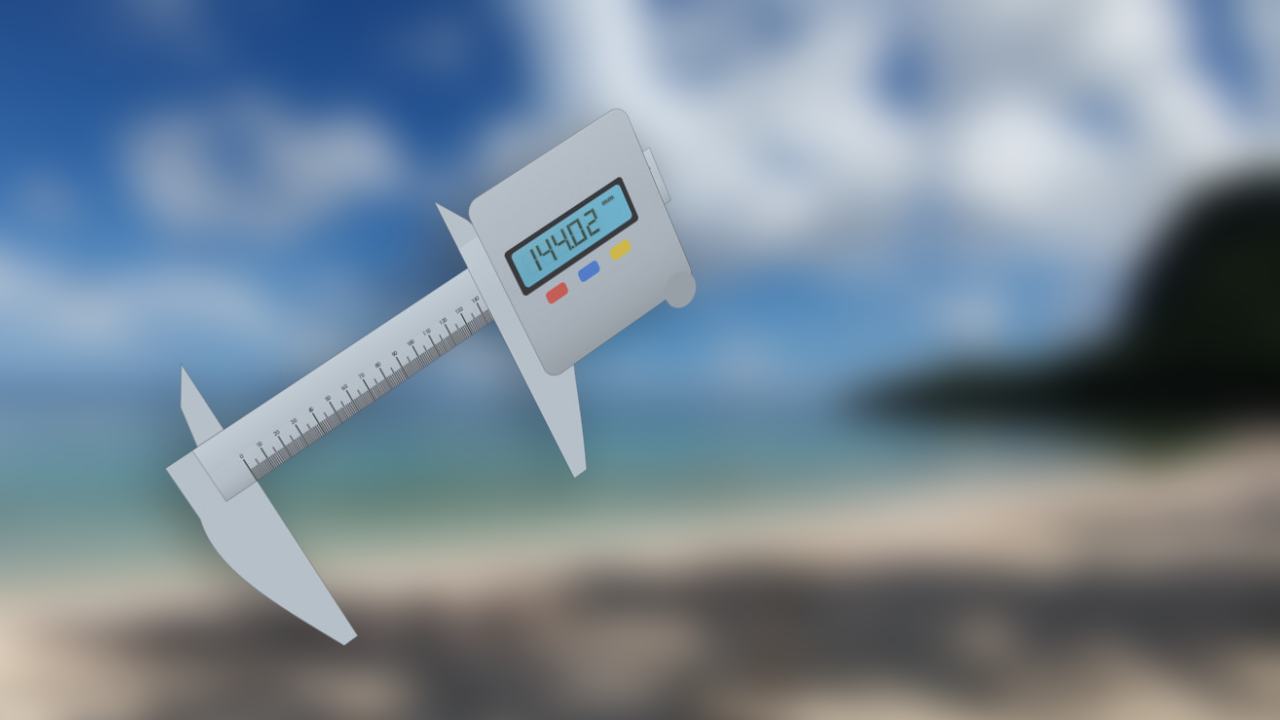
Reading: 144.02 mm
